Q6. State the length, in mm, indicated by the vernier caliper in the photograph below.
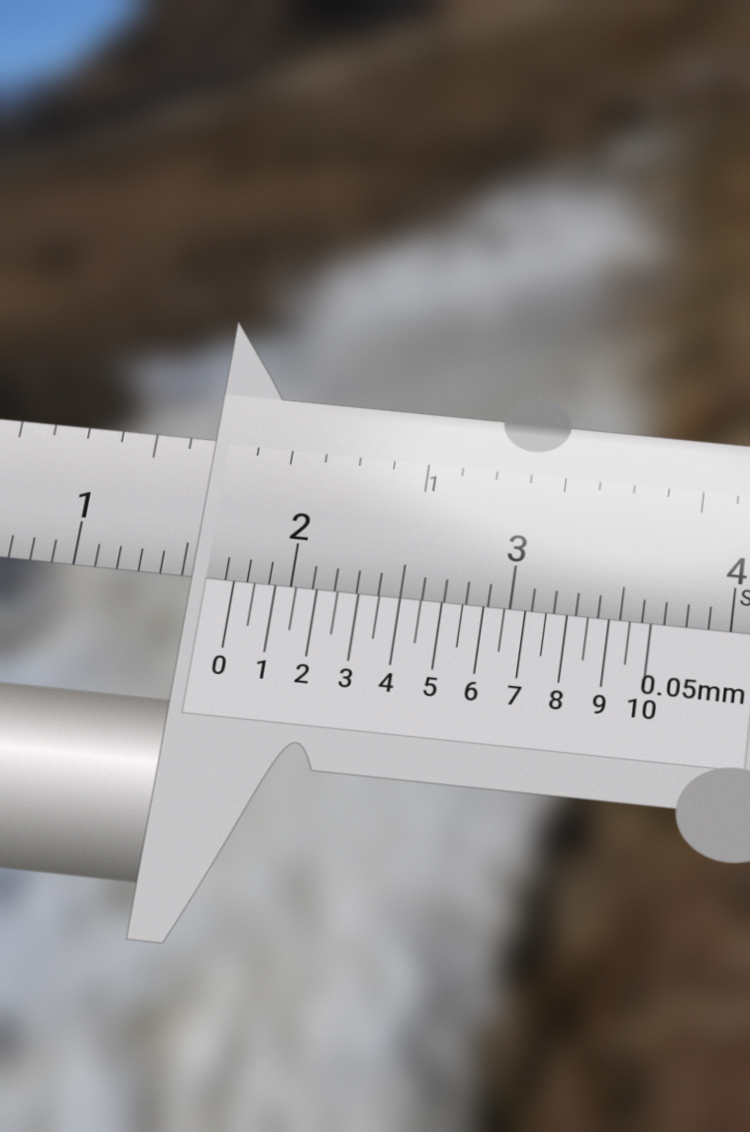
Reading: 17.4 mm
